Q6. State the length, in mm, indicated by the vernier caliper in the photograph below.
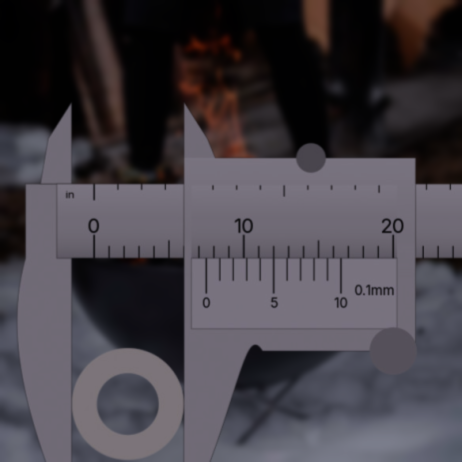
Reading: 7.5 mm
